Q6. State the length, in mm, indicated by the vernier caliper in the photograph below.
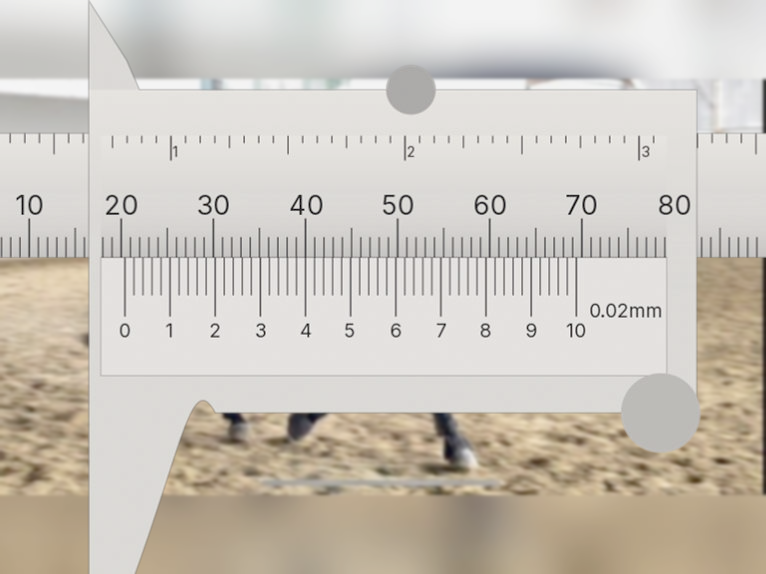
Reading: 20.4 mm
